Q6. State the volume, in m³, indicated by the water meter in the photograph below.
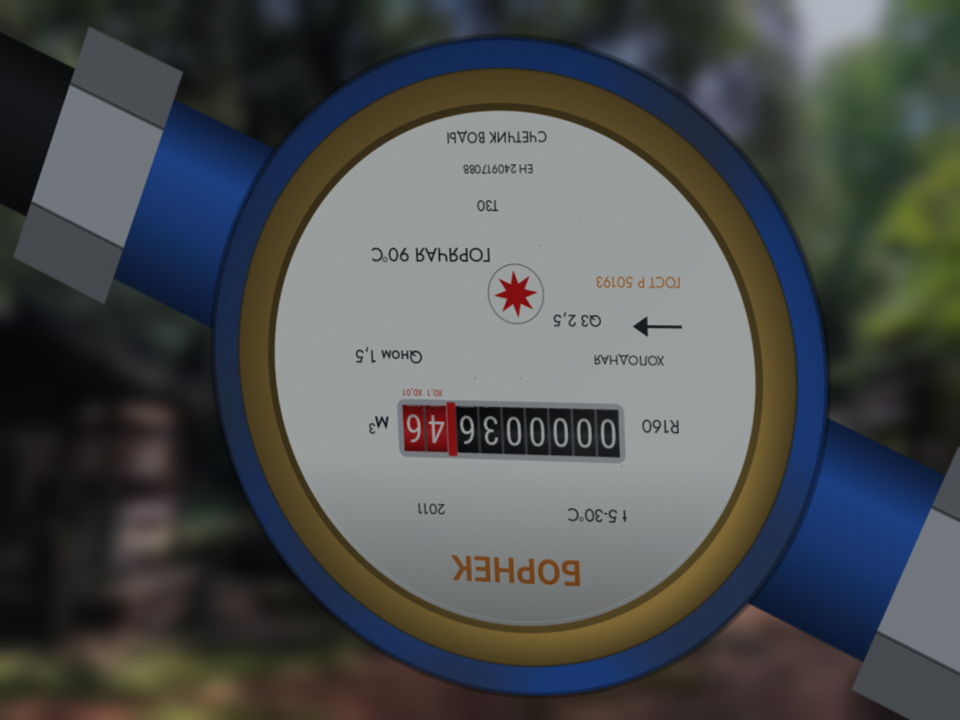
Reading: 36.46 m³
